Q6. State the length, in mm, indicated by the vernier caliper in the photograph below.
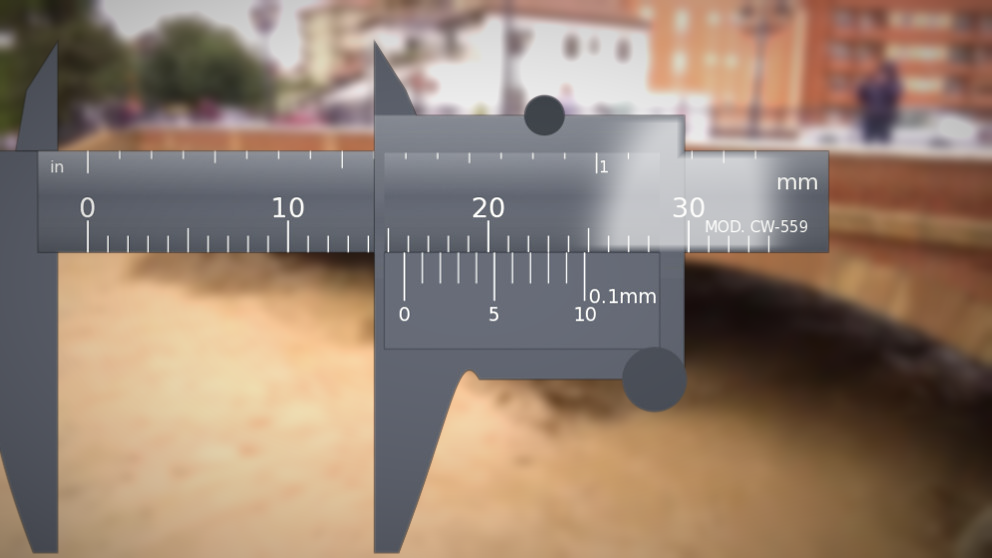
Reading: 15.8 mm
